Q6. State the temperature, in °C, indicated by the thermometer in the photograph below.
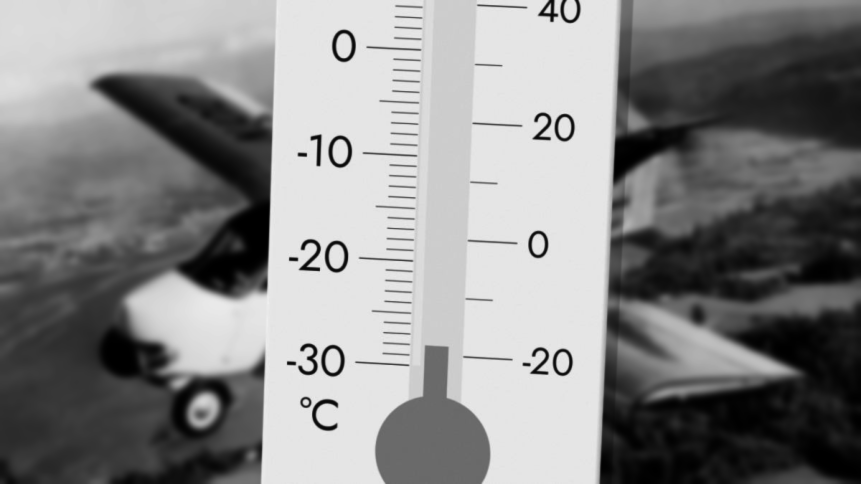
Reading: -28 °C
